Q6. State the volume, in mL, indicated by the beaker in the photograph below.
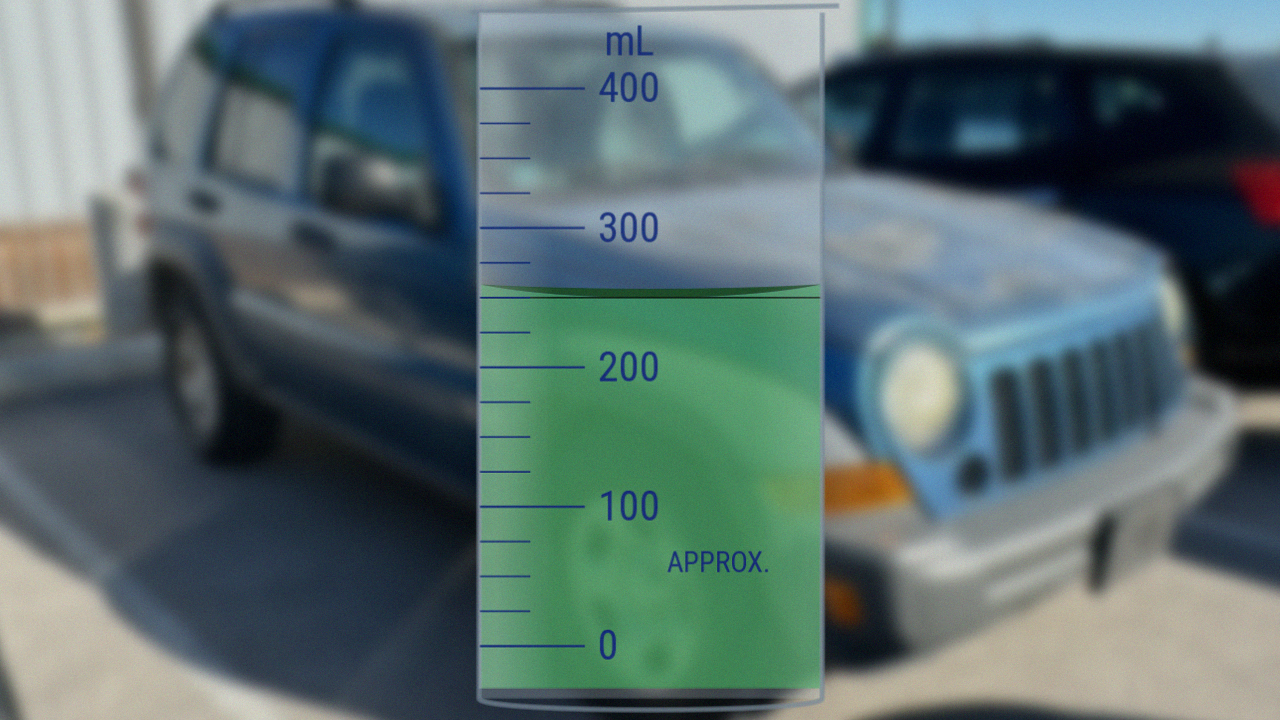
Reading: 250 mL
